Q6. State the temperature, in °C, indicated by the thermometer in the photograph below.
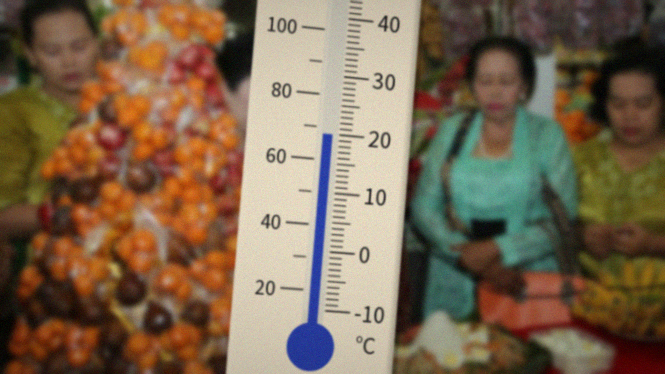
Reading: 20 °C
